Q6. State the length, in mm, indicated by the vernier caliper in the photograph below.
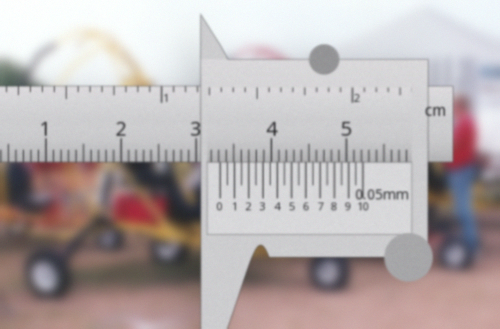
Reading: 33.2 mm
